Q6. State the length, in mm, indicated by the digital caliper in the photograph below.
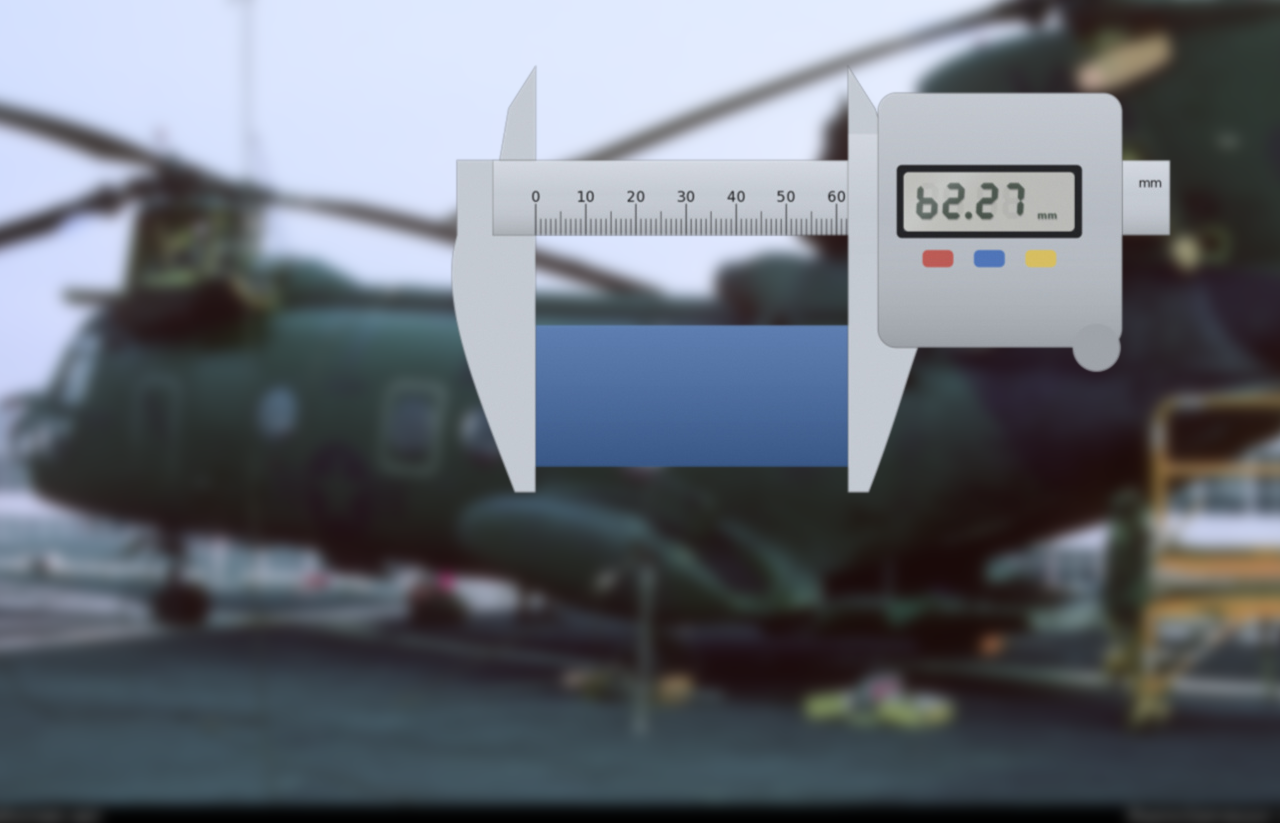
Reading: 62.27 mm
